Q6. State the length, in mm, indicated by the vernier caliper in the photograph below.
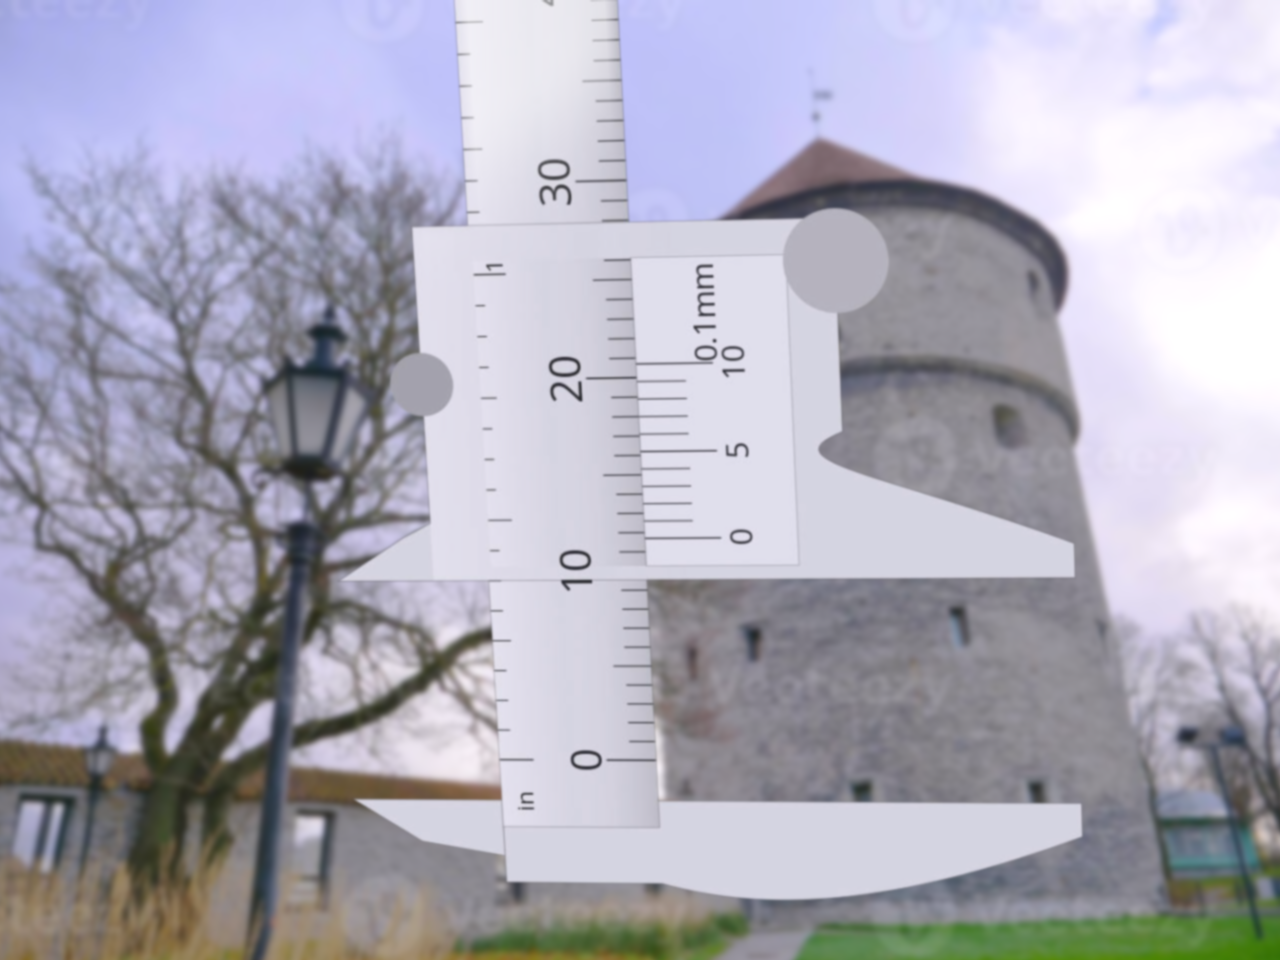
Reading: 11.7 mm
